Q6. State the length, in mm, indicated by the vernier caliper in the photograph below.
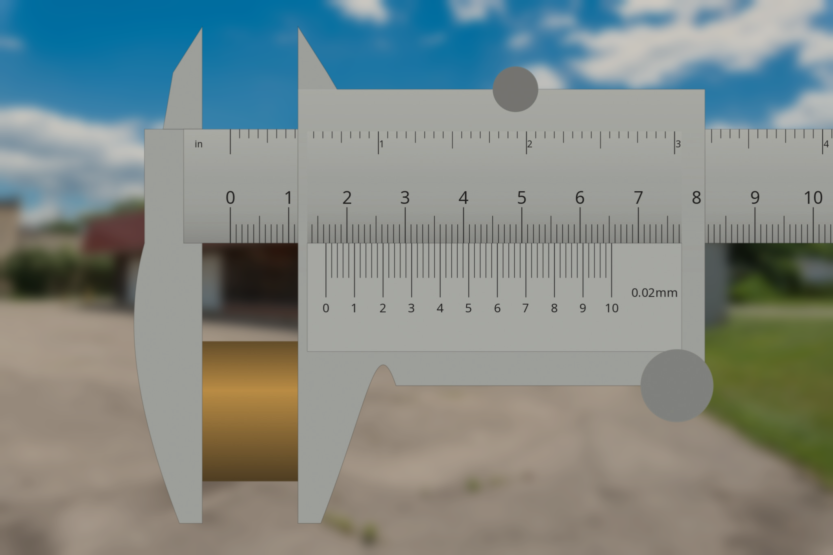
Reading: 16.4 mm
